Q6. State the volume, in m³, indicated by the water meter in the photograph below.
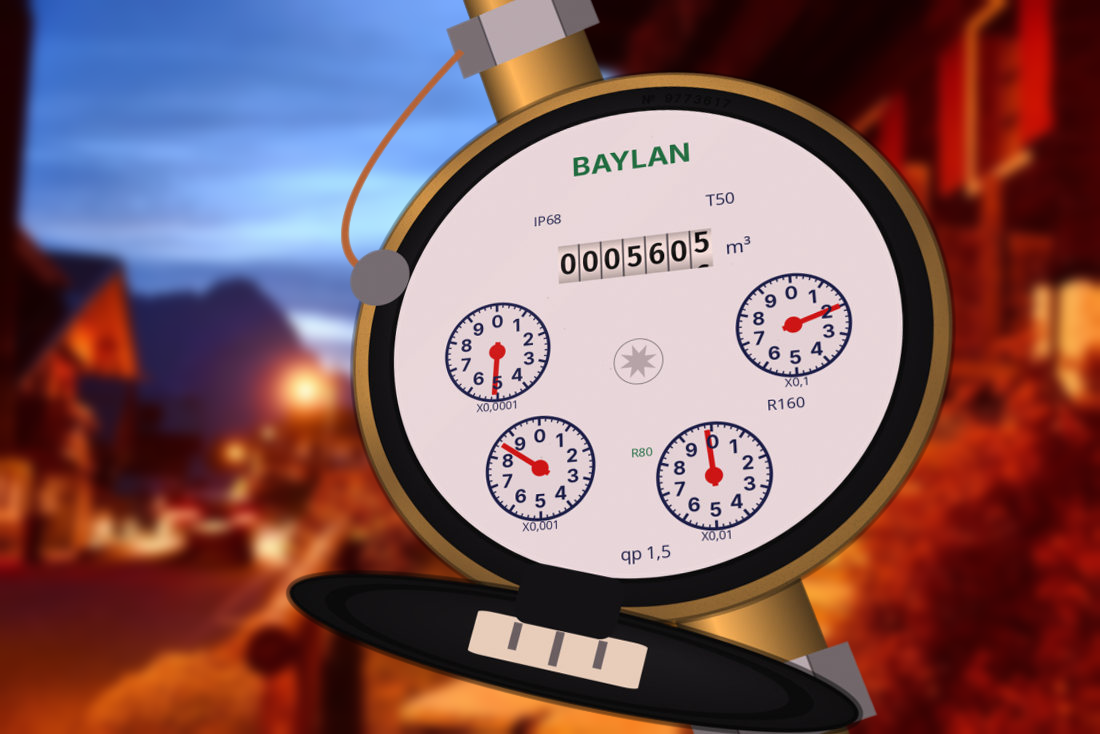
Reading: 5605.1985 m³
